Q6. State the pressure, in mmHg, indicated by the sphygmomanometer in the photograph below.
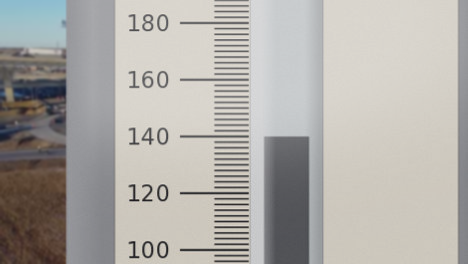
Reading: 140 mmHg
